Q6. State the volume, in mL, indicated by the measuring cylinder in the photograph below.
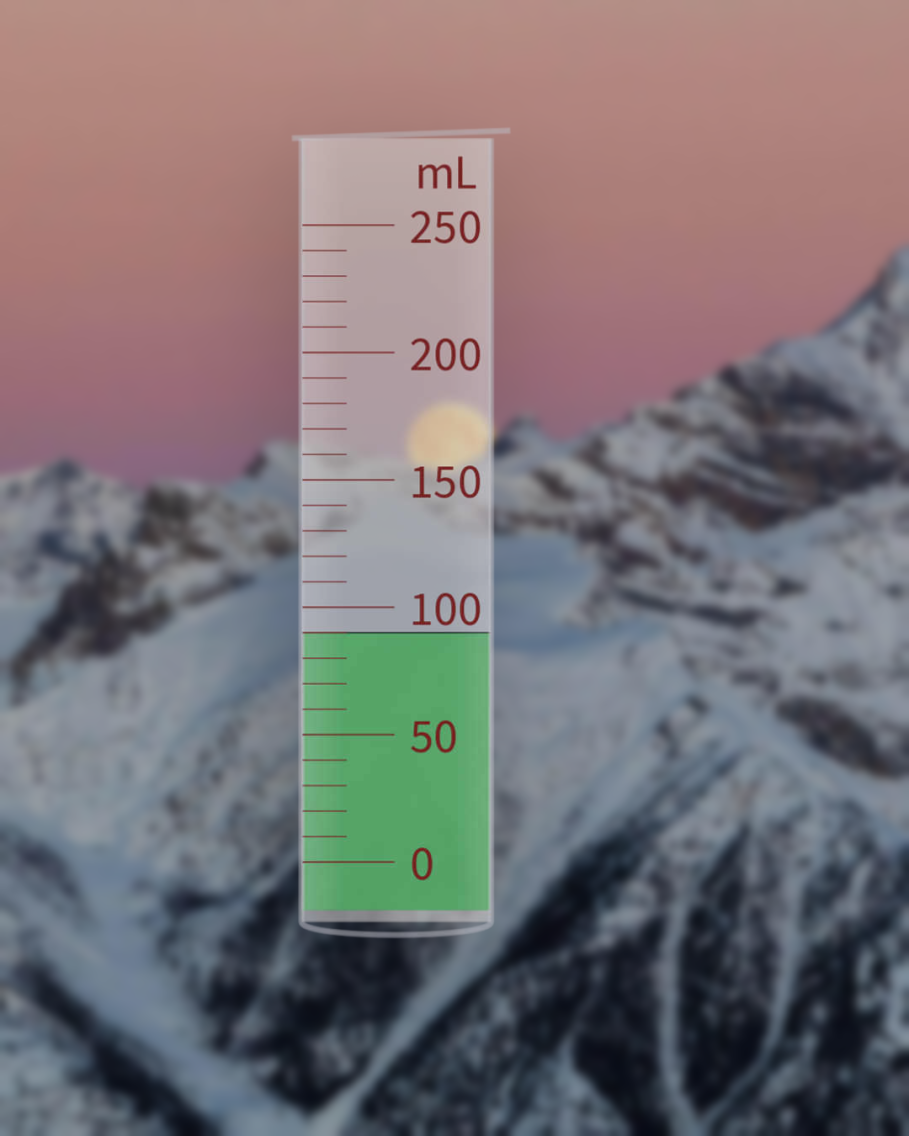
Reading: 90 mL
